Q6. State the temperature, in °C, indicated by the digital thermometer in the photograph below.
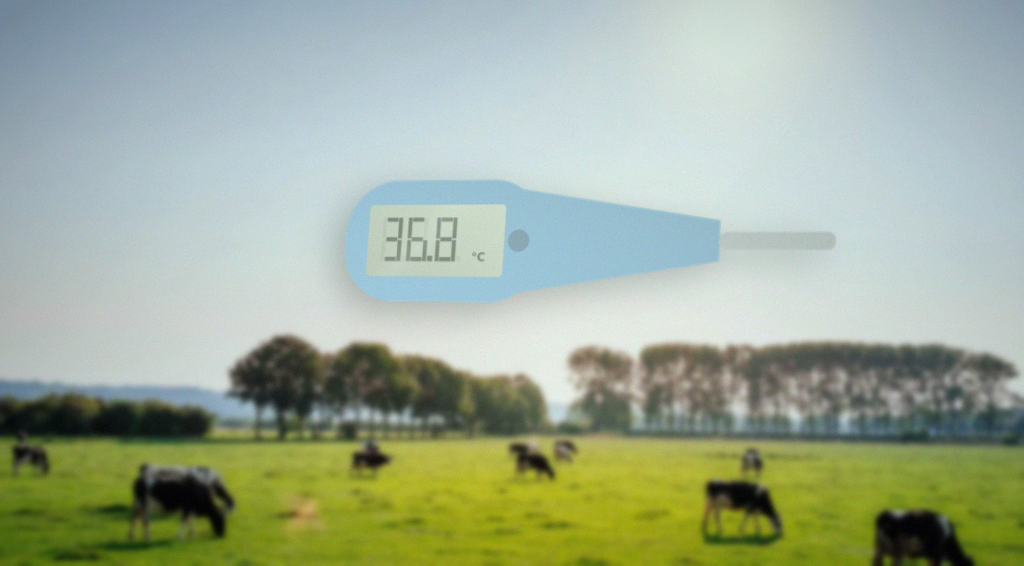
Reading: 36.8 °C
